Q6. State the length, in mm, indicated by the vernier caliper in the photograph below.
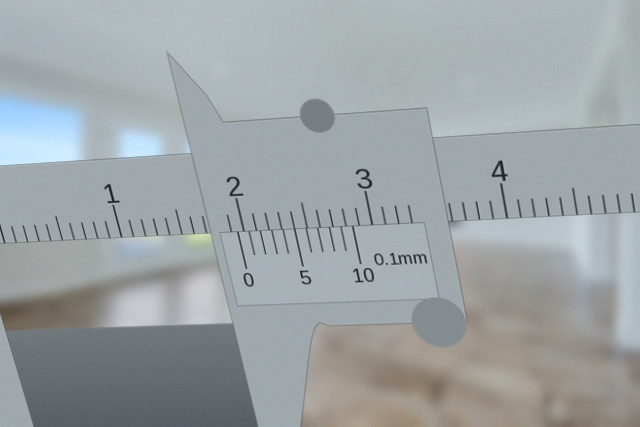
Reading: 19.5 mm
